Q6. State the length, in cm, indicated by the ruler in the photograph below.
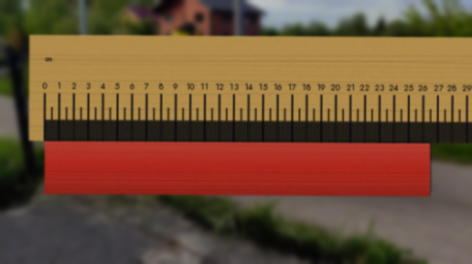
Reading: 26.5 cm
